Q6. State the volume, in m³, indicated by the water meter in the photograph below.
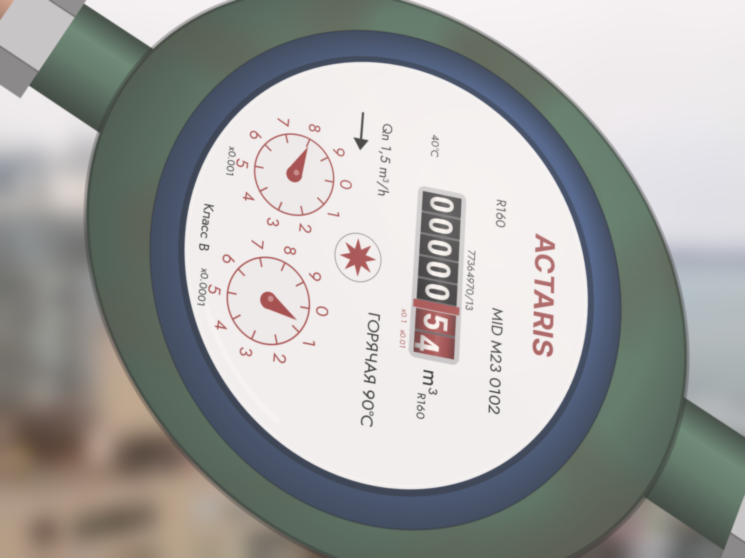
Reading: 0.5380 m³
